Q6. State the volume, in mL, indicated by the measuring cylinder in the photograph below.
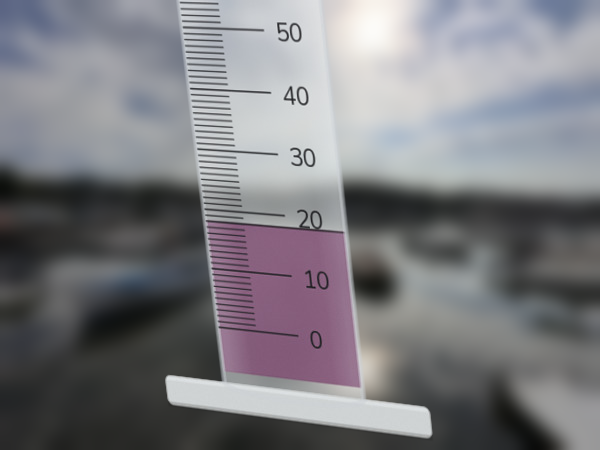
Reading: 18 mL
